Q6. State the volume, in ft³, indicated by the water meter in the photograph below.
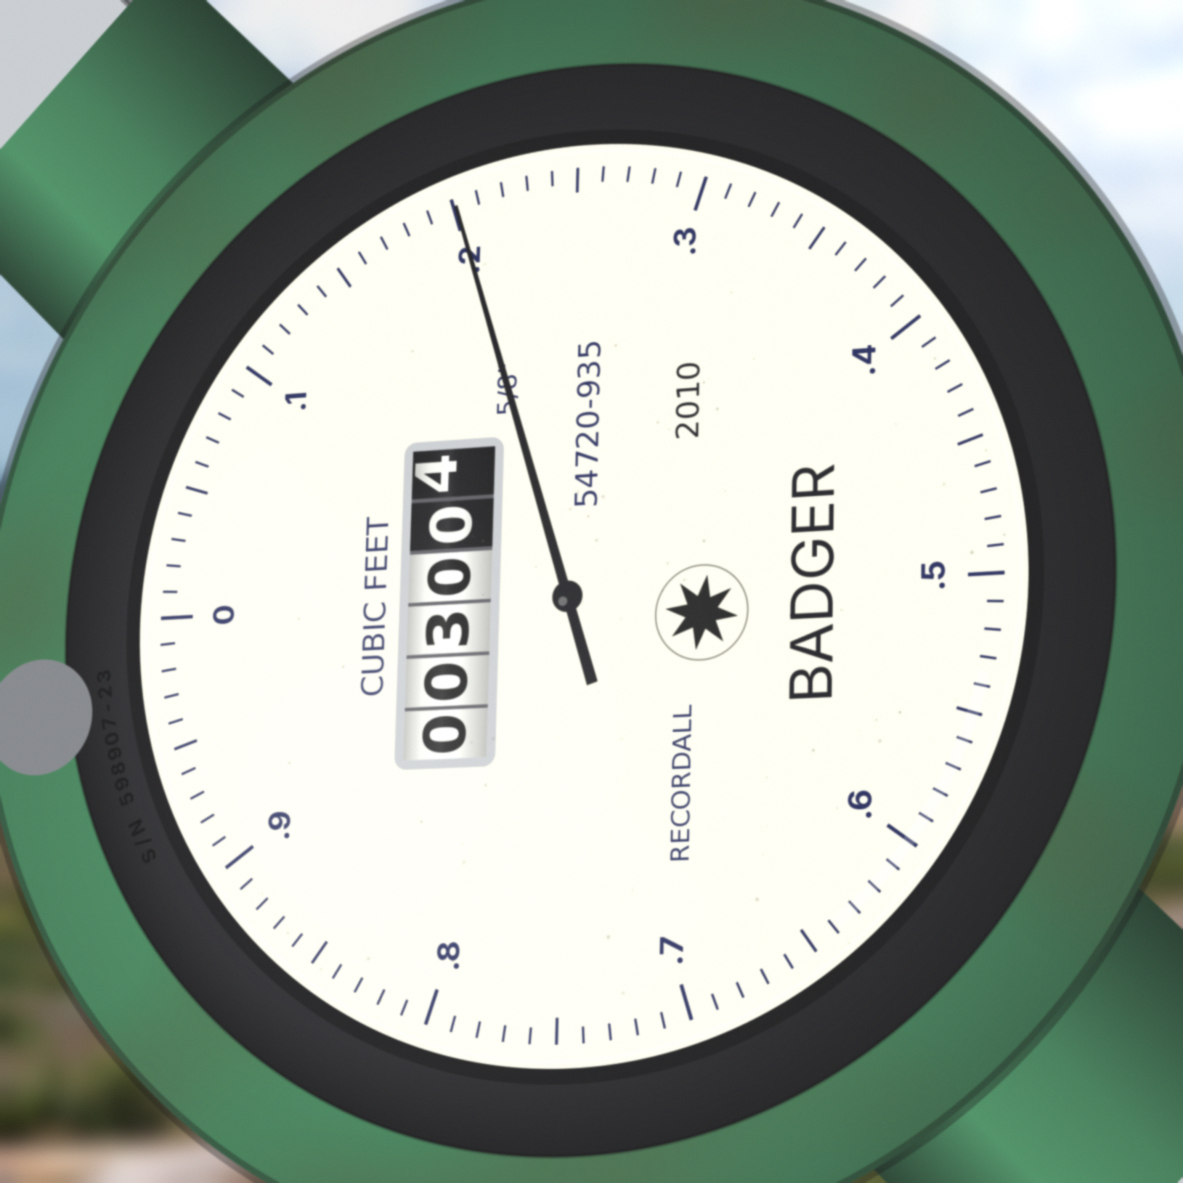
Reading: 3004.20 ft³
